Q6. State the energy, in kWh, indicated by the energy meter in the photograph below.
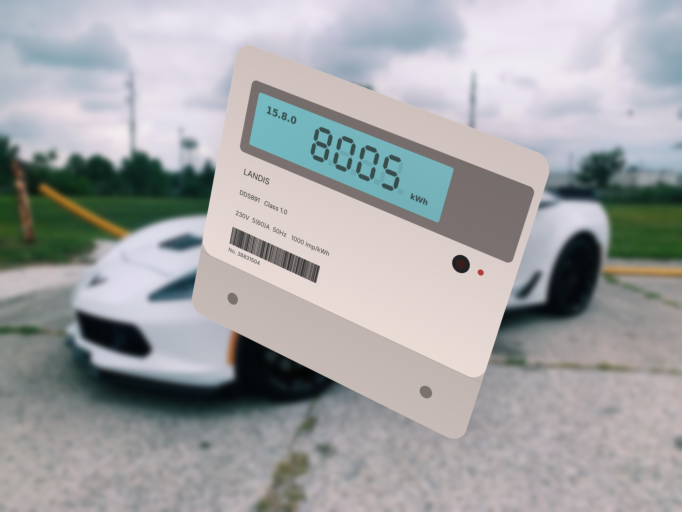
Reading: 8005 kWh
